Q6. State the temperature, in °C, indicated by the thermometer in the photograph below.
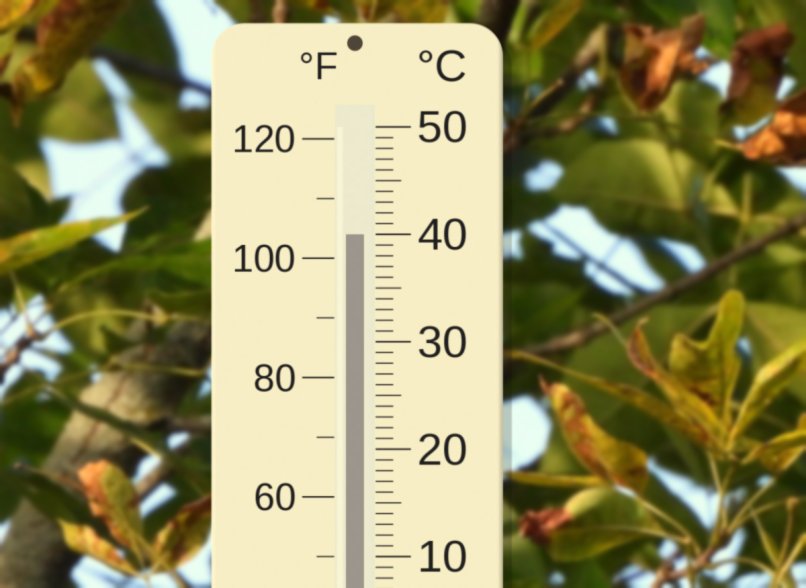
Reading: 40 °C
